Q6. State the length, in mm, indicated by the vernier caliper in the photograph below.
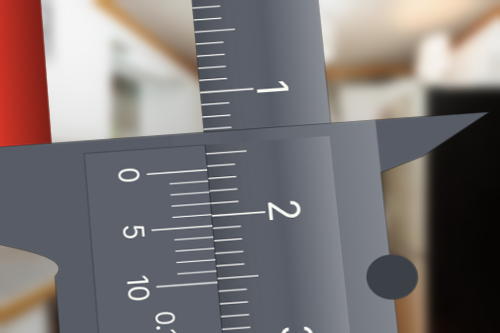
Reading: 16.3 mm
